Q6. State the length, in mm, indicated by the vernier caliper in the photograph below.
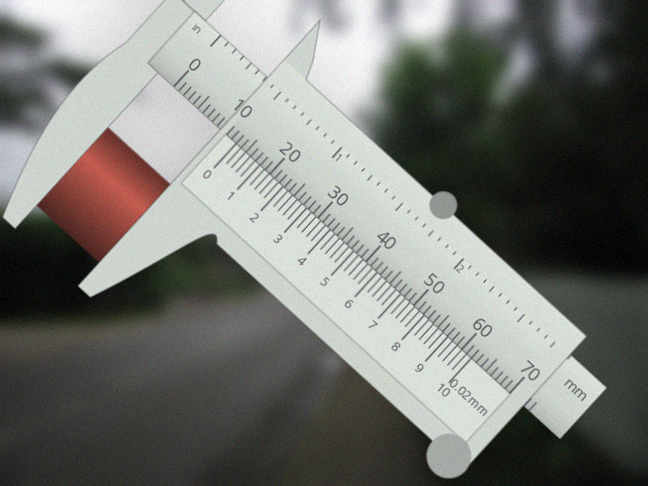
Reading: 13.0 mm
